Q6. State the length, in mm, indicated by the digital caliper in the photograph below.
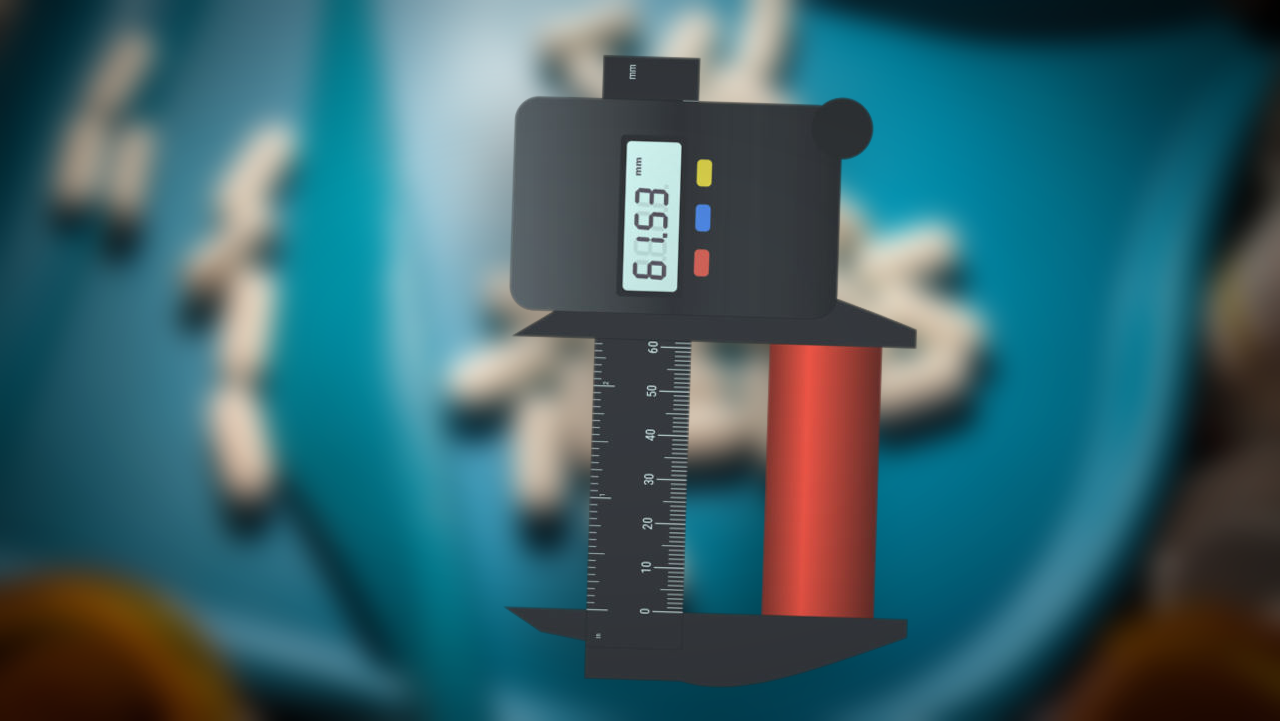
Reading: 61.53 mm
